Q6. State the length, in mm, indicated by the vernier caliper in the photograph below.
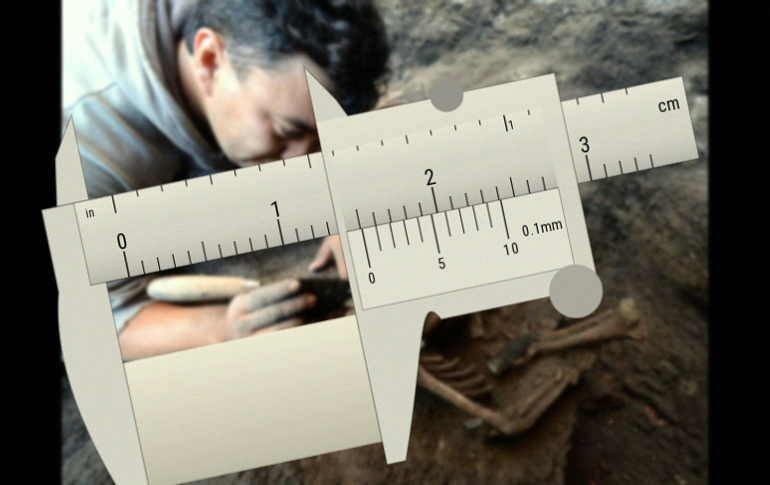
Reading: 15.1 mm
